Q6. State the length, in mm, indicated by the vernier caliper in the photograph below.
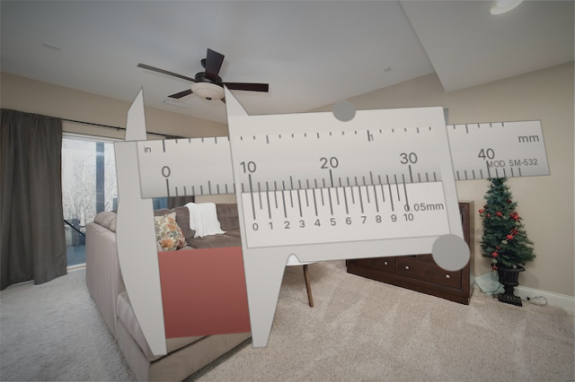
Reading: 10.0 mm
